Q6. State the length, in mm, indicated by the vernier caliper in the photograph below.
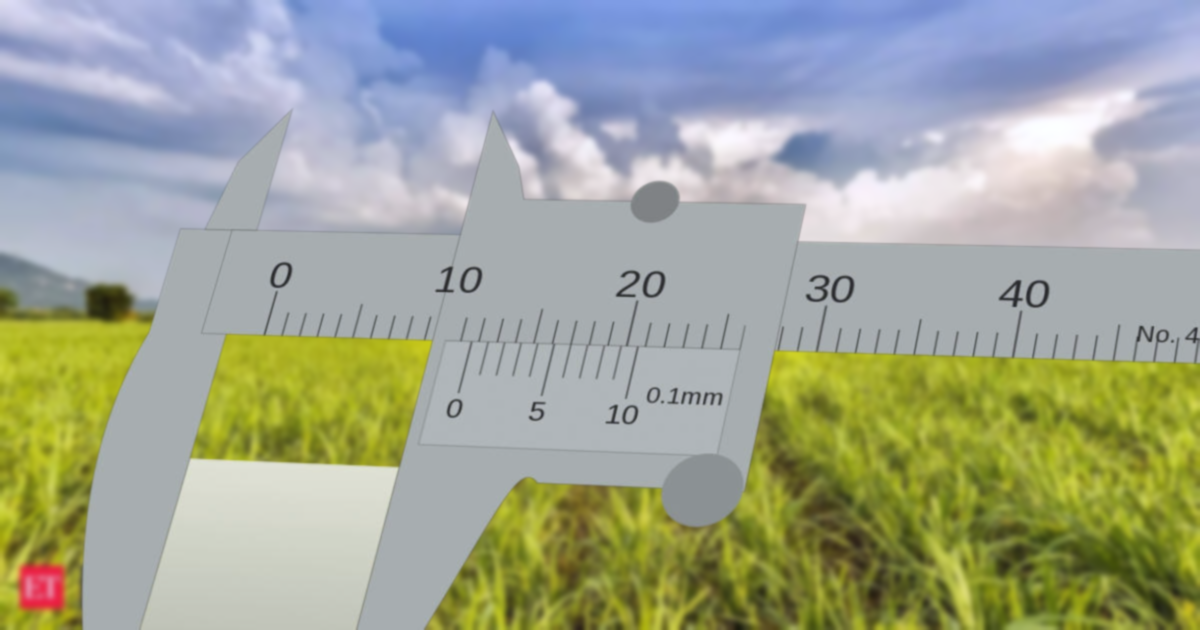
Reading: 11.6 mm
